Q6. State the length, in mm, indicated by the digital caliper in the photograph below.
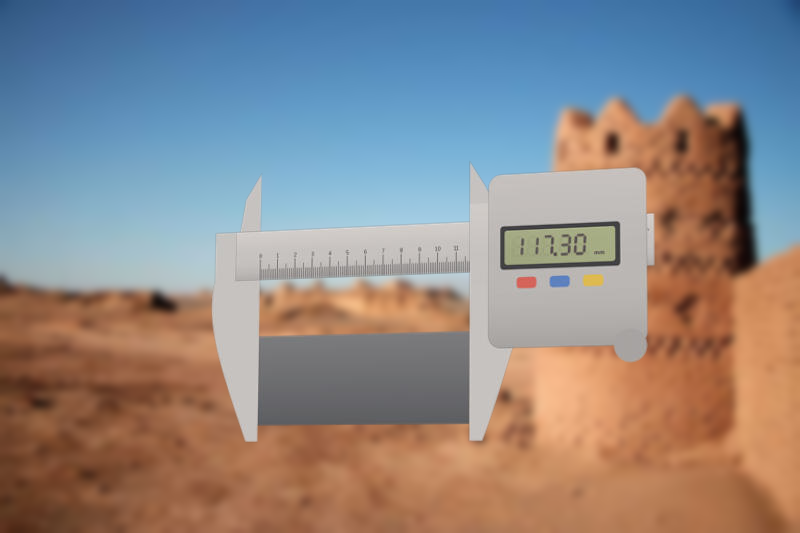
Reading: 117.30 mm
